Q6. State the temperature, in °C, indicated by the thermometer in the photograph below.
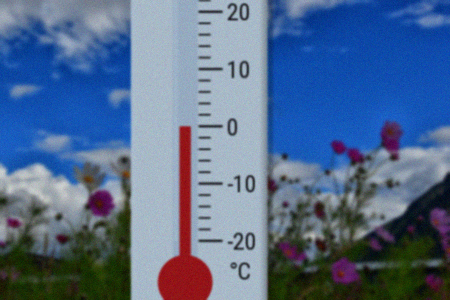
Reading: 0 °C
